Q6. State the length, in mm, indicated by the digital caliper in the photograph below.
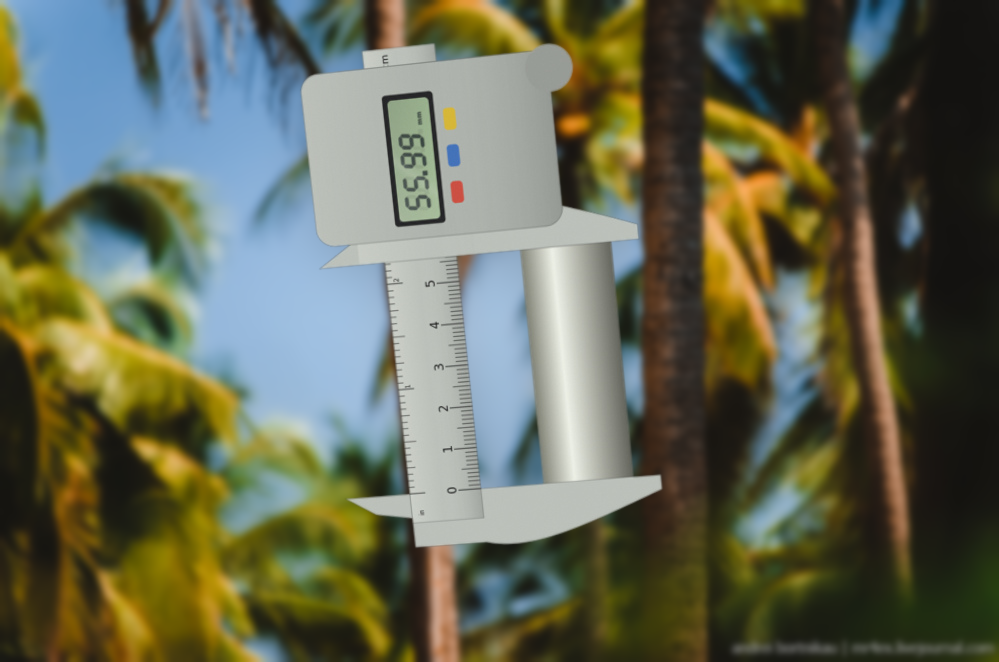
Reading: 55.99 mm
